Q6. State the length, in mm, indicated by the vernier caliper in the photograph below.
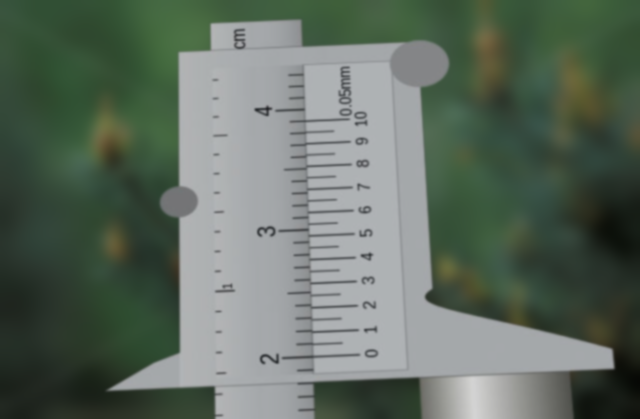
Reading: 20.0 mm
